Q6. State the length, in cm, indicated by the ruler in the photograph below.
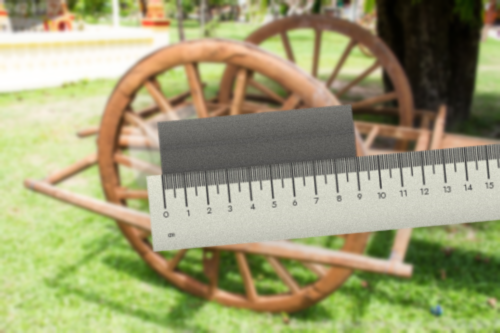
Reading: 9 cm
